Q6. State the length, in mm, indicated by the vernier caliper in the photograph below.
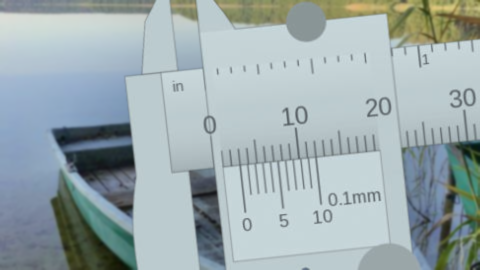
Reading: 3.0 mm
